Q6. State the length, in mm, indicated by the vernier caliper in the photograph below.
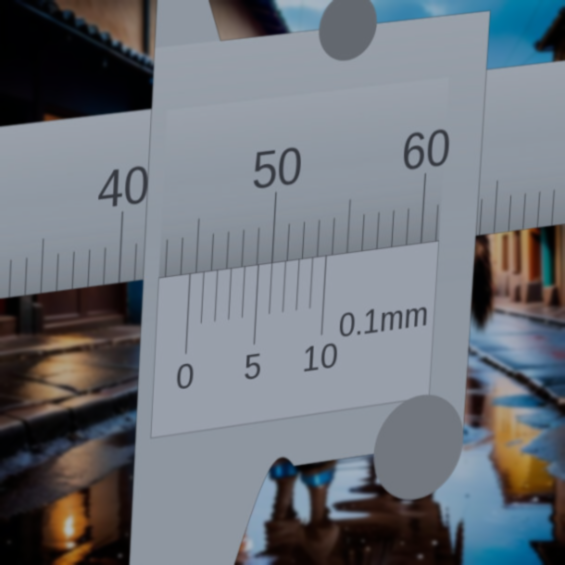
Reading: 44.6 mm
